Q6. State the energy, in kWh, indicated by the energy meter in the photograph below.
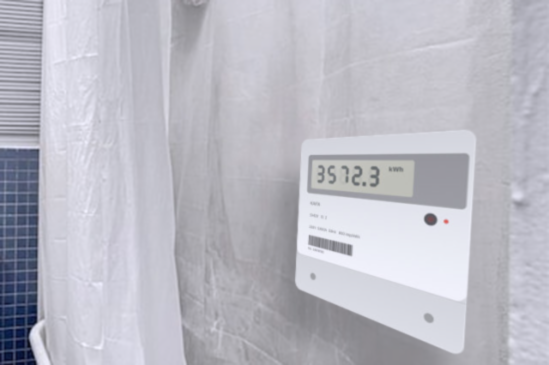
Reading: 3572.3 kWh
